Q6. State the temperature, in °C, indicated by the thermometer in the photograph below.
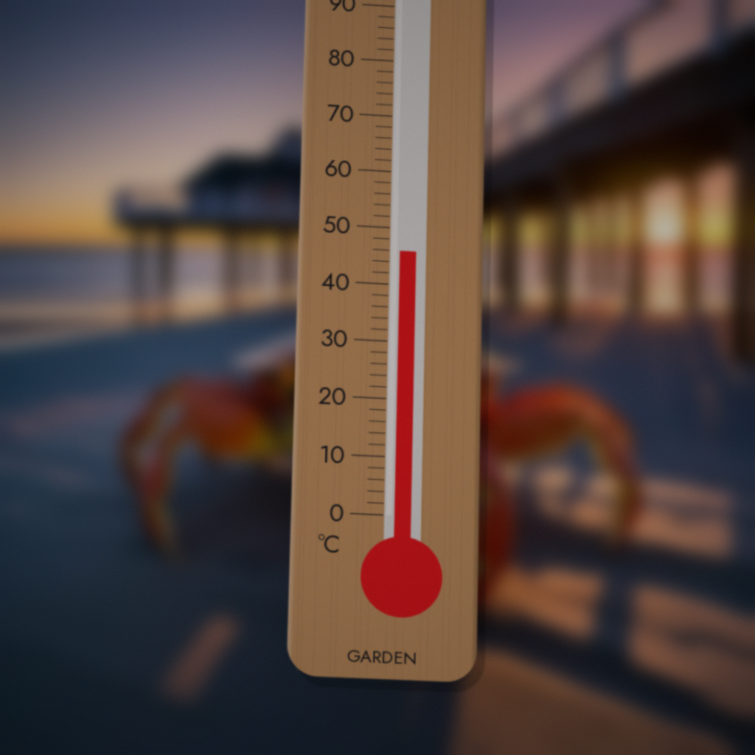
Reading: 46 °C
